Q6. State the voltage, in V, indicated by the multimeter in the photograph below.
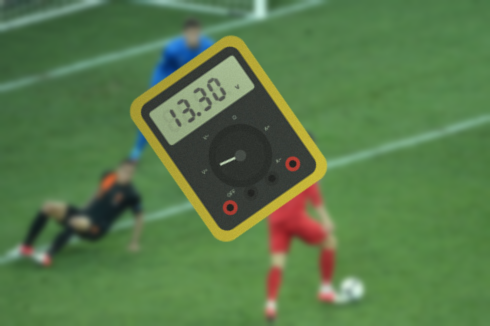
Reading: 13.30 V
